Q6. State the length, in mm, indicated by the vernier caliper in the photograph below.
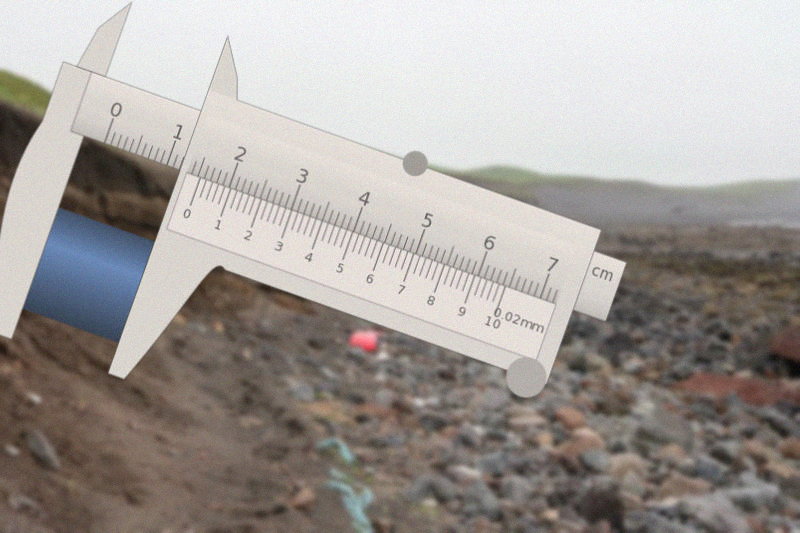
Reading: 15.4 mm
